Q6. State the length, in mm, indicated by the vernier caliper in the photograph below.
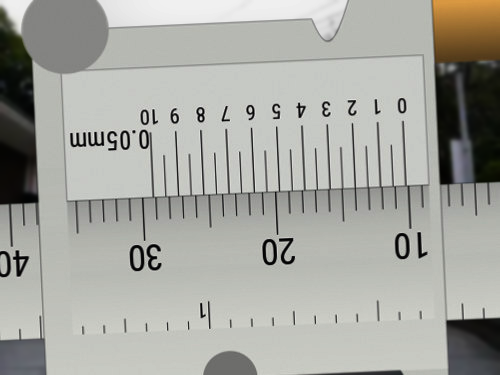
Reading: 10.2 mm
